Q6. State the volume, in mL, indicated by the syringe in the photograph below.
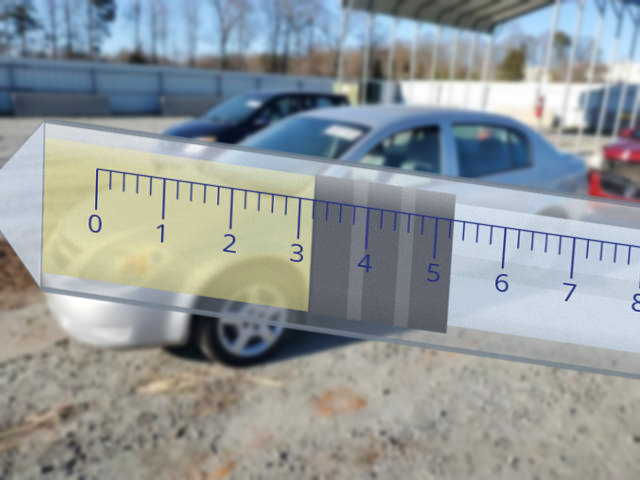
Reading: 3.2 mL
